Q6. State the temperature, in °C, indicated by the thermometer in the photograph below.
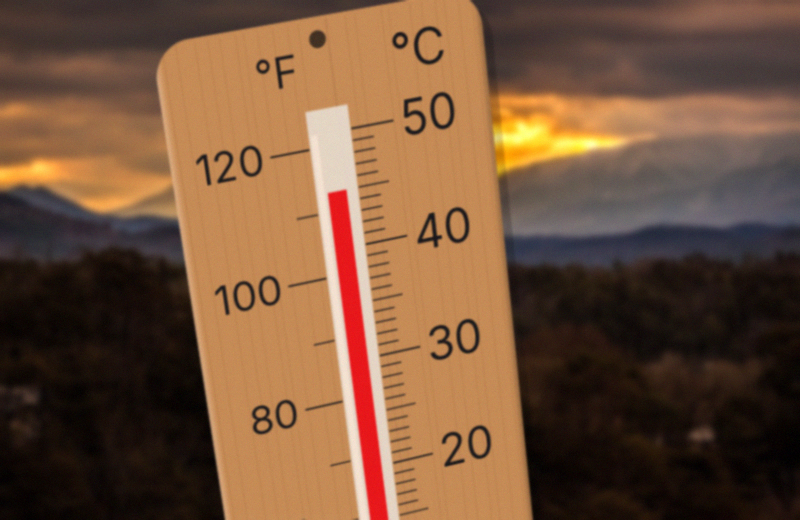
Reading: 45 °C
